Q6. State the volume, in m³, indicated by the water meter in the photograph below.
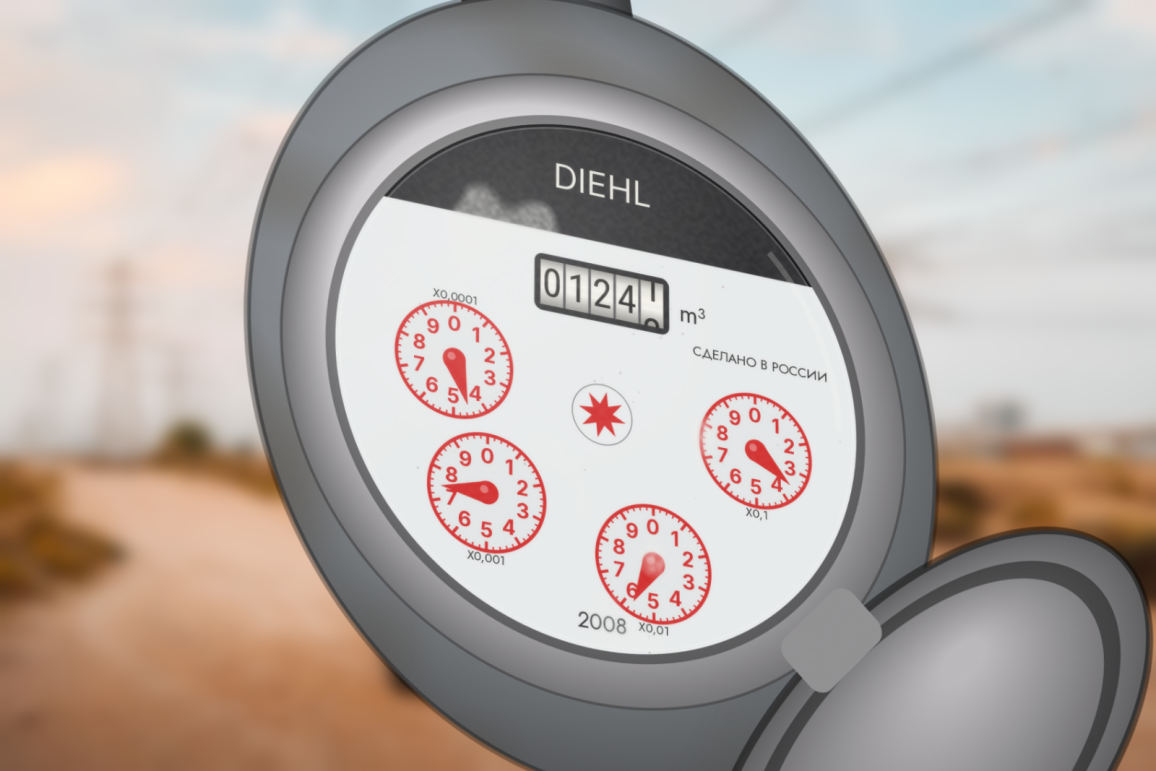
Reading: 1241.3574 m³
